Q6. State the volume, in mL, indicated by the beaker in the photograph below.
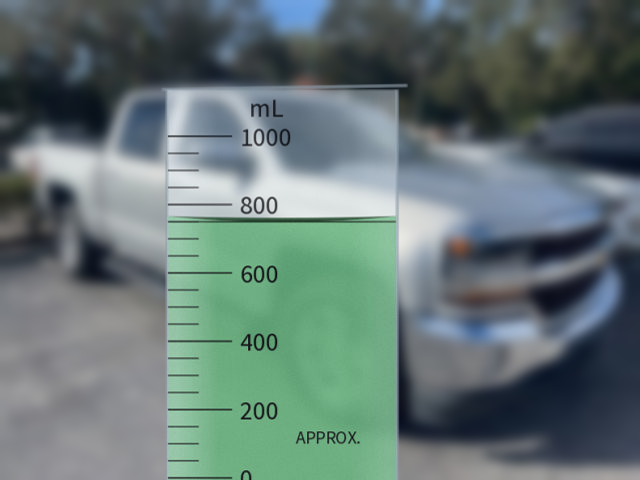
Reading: 750 mL
